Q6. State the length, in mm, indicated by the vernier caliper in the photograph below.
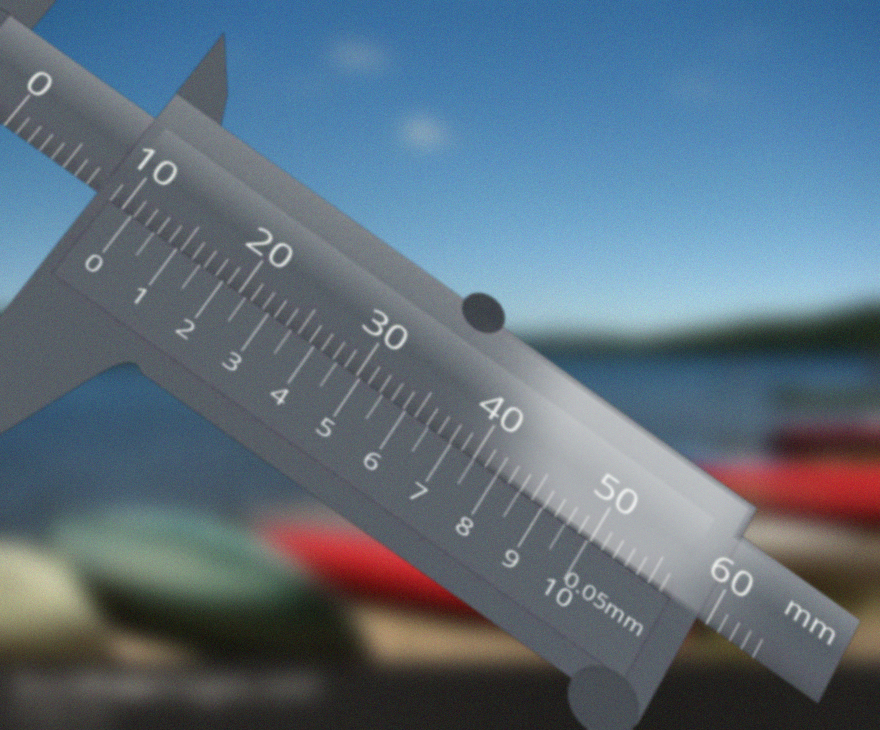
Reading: 10.8 mm
